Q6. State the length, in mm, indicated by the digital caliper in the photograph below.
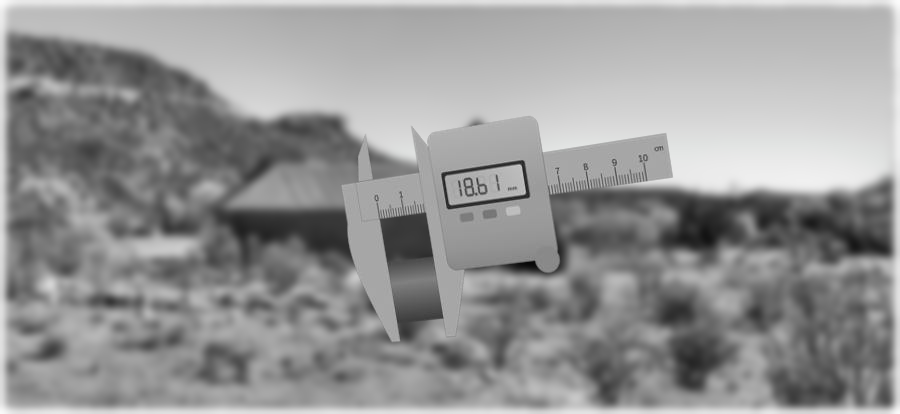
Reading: 18.61 mm
